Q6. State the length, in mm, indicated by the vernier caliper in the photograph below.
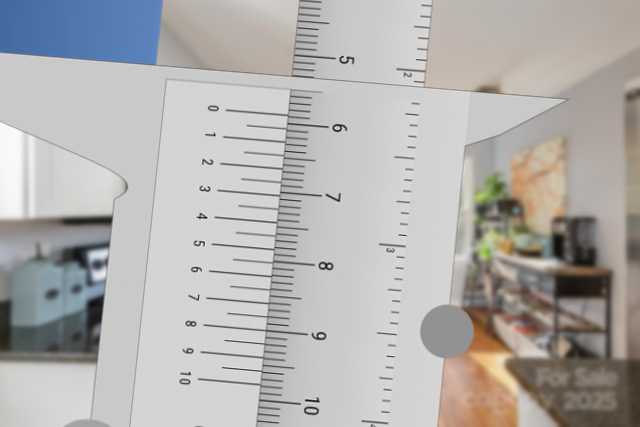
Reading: 58.8 mm
